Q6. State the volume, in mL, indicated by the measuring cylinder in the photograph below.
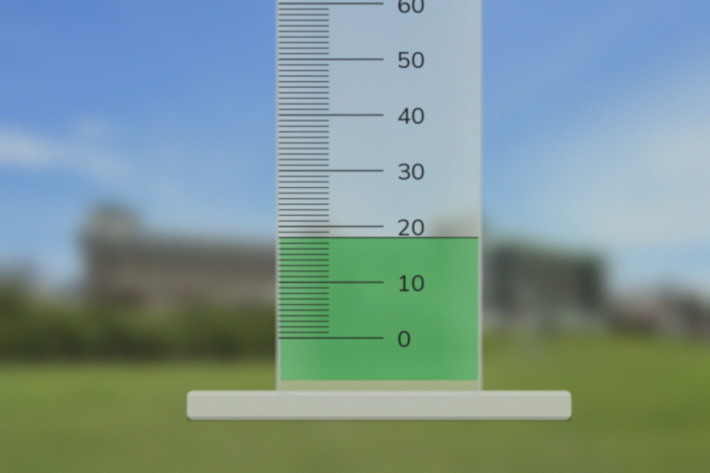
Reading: 18 mL
